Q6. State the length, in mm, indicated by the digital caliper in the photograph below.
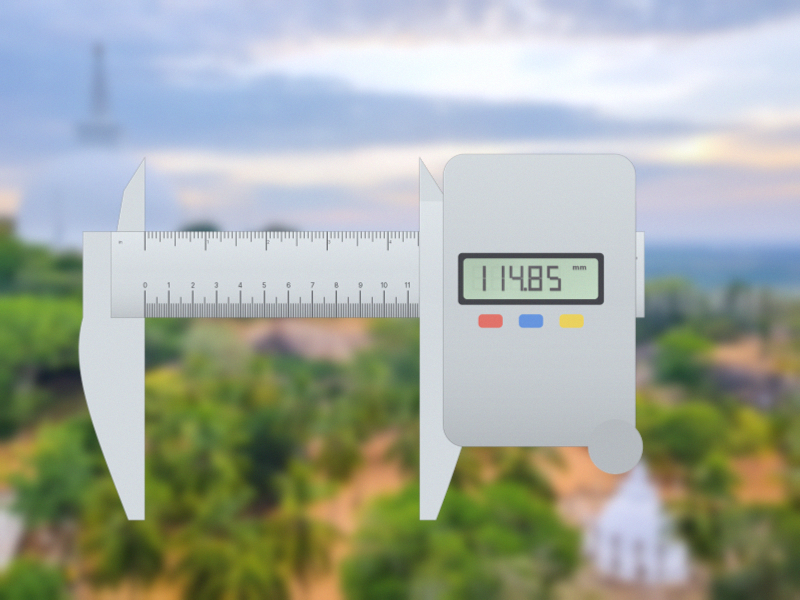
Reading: 114.85 mm
